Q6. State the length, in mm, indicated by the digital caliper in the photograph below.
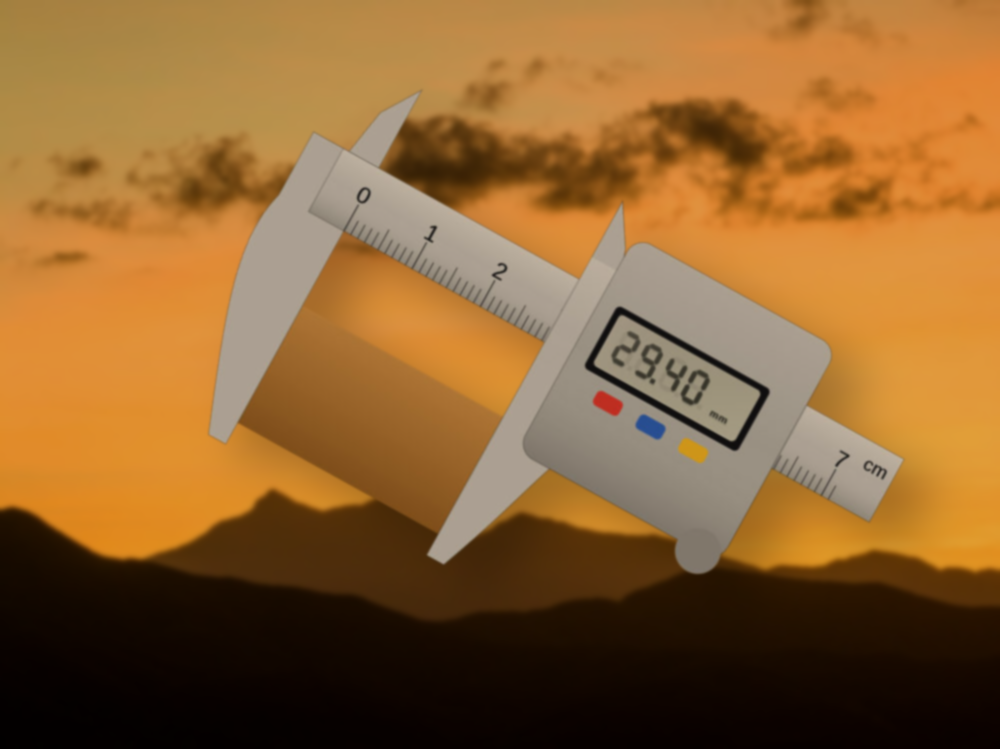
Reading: 29.40 mm
